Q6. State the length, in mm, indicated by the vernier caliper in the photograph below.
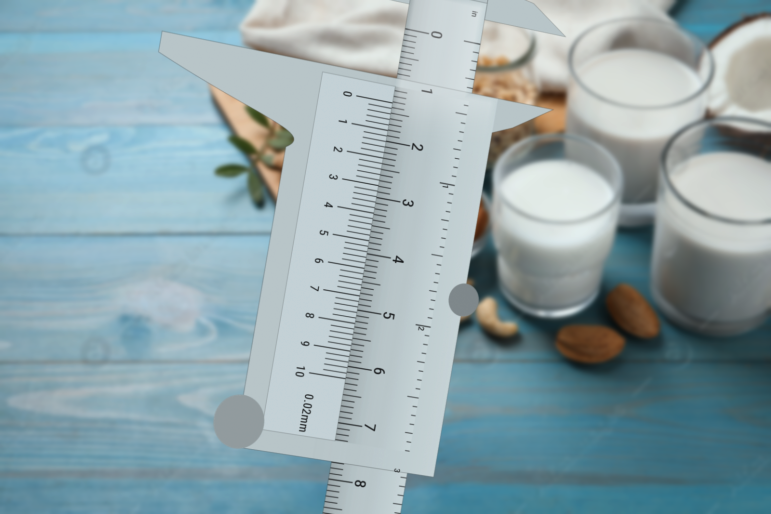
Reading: 13.2 mm
